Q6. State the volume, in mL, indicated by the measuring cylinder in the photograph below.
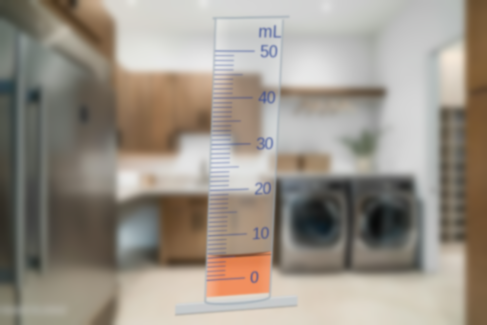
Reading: 5 mL
